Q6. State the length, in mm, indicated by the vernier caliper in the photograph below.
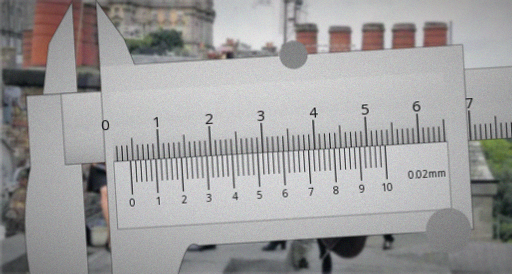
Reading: 4.5 mm
